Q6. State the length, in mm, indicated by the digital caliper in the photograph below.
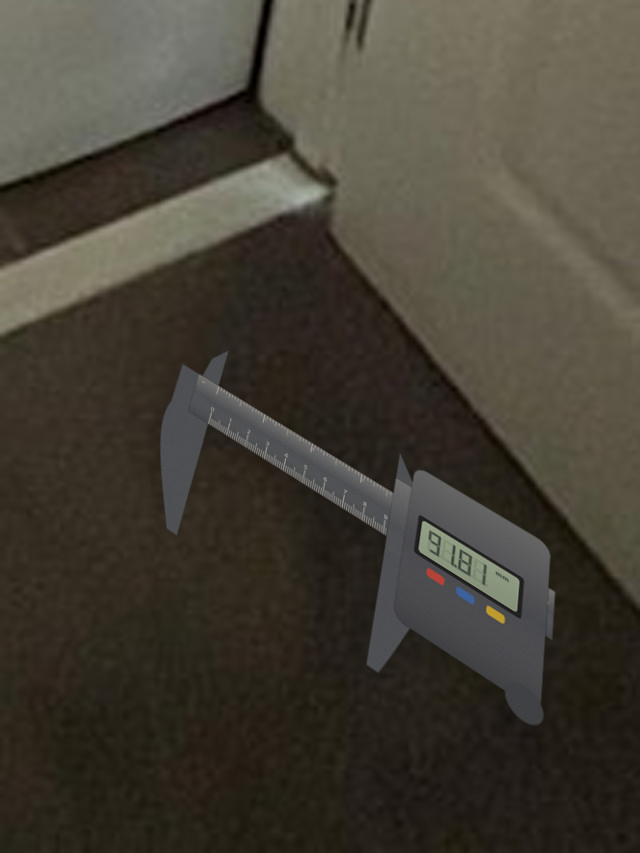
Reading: 91.81 mm
